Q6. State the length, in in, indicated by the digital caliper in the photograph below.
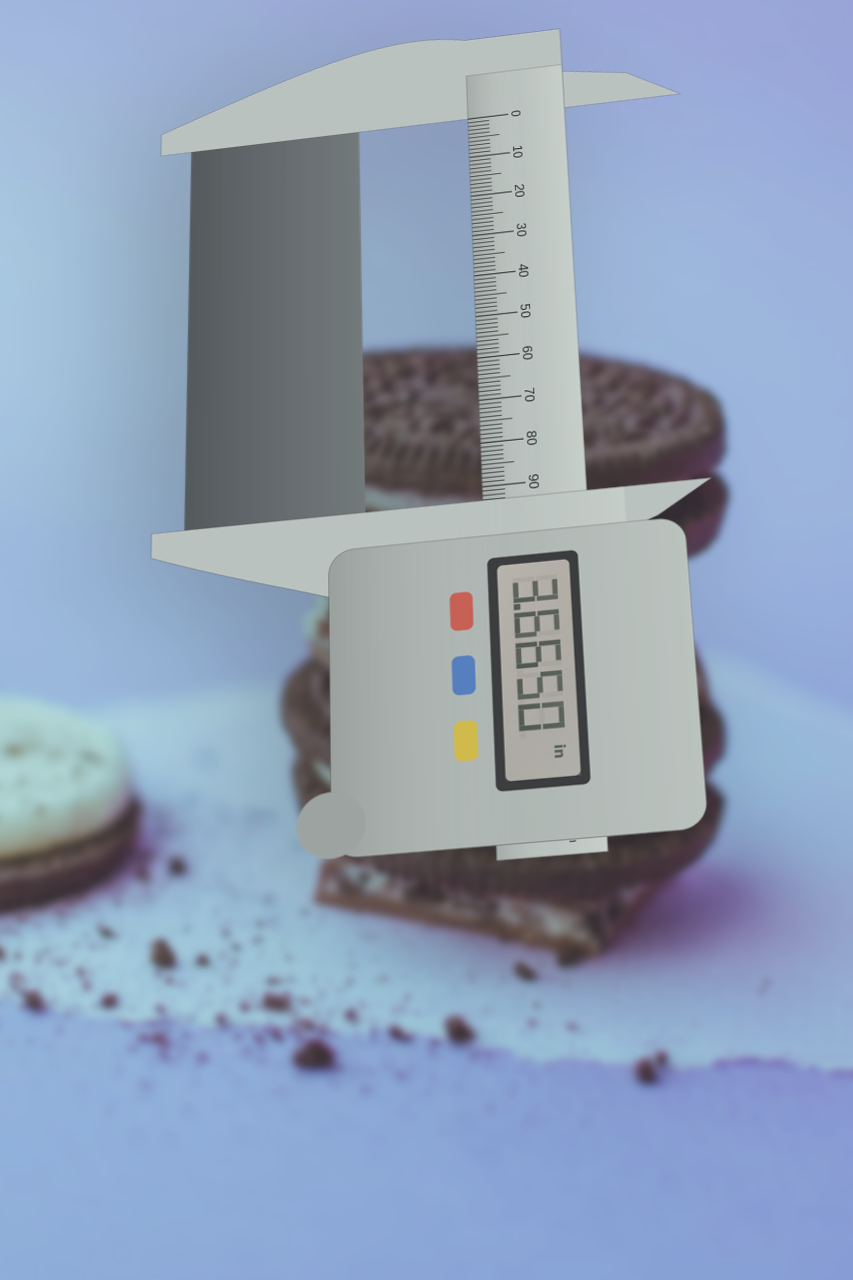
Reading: 3.6650 in
